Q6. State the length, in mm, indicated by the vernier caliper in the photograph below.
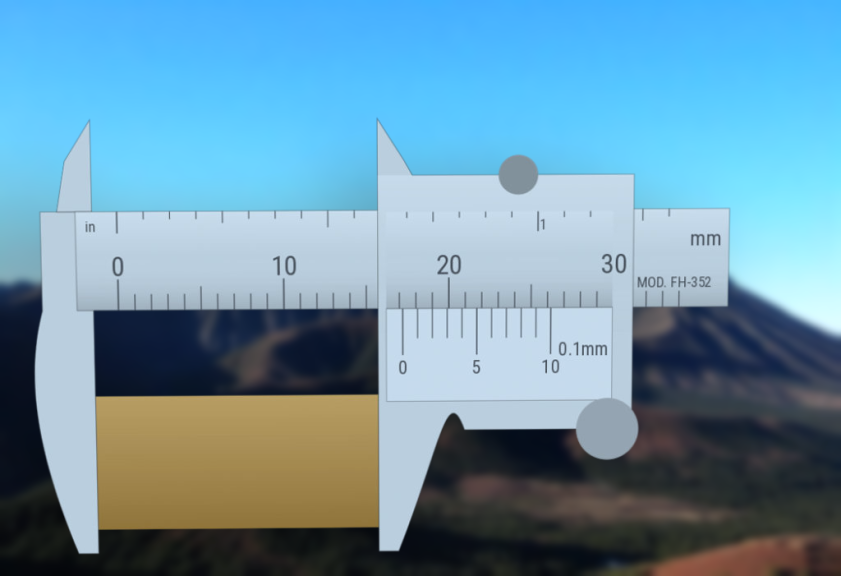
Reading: 17.2 mm
